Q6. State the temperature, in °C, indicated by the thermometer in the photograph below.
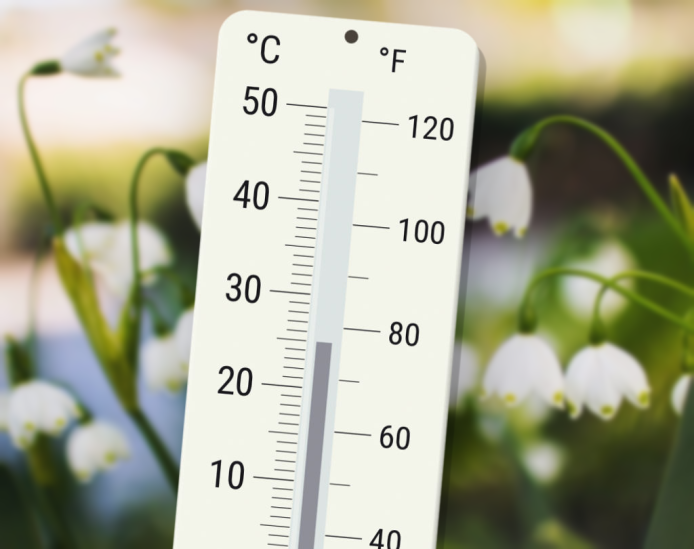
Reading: 25 °C
